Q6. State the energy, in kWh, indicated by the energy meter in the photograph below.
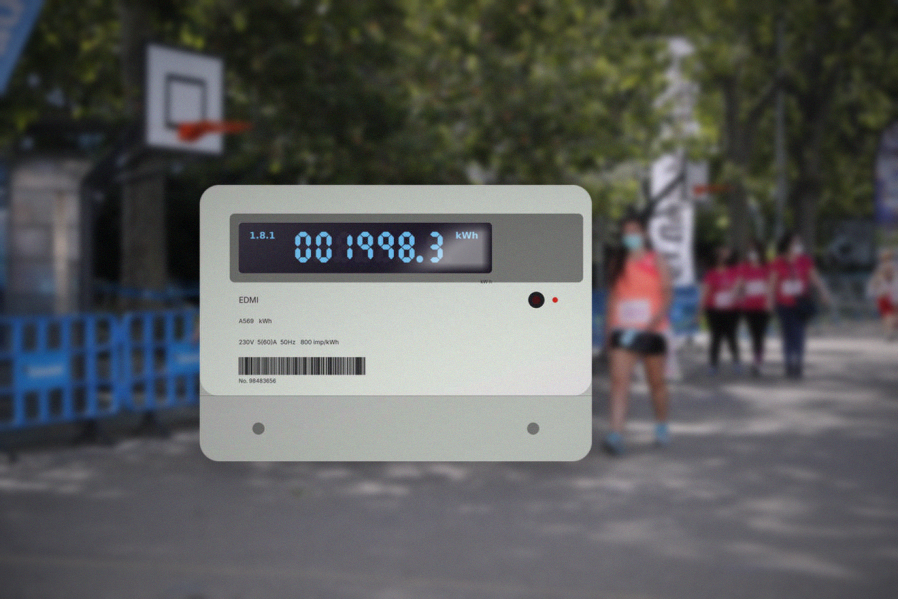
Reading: 1998.3 kWh
